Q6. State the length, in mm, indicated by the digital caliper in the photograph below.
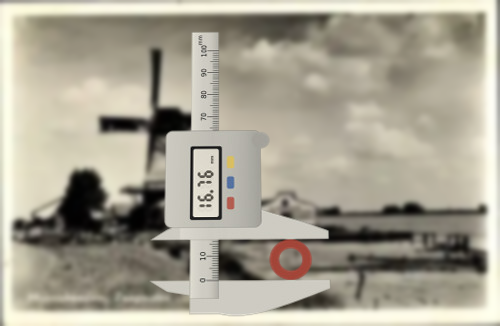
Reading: 16.76 mm
